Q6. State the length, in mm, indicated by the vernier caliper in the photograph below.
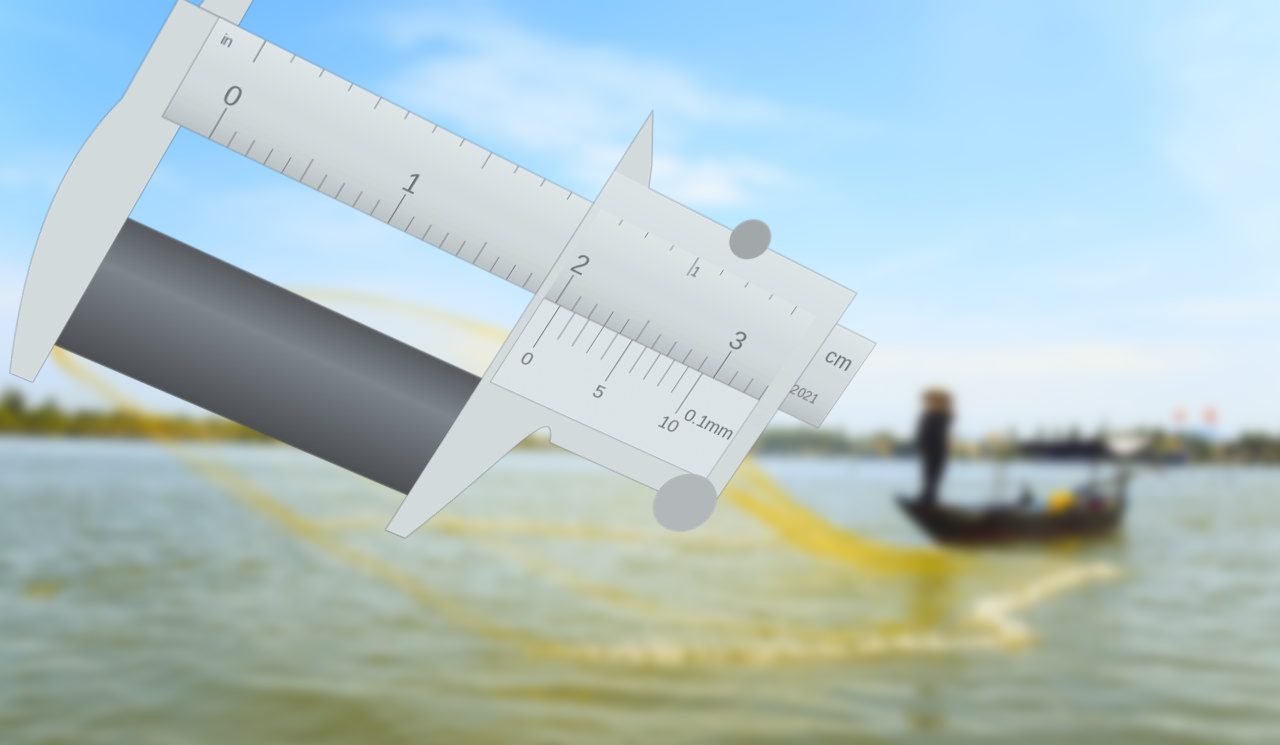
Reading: 20.3 mm
